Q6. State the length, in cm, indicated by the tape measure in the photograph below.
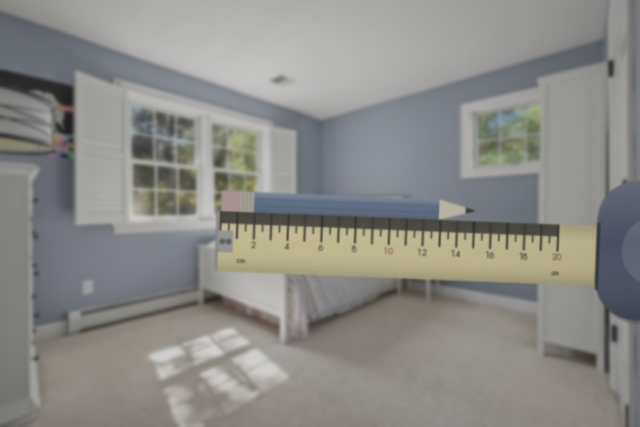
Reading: 15 cm
